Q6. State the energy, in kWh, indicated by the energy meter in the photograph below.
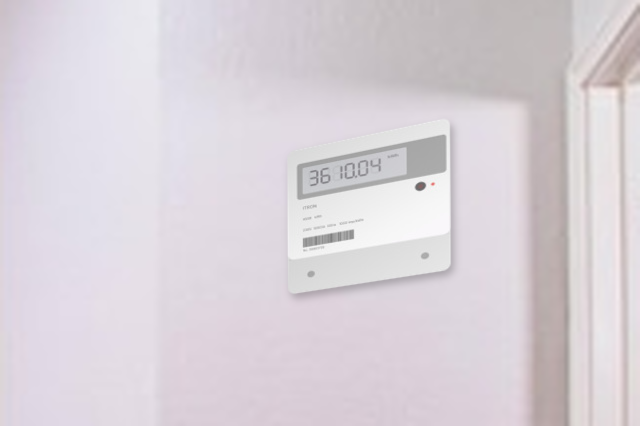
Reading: 3610.04 kWh
